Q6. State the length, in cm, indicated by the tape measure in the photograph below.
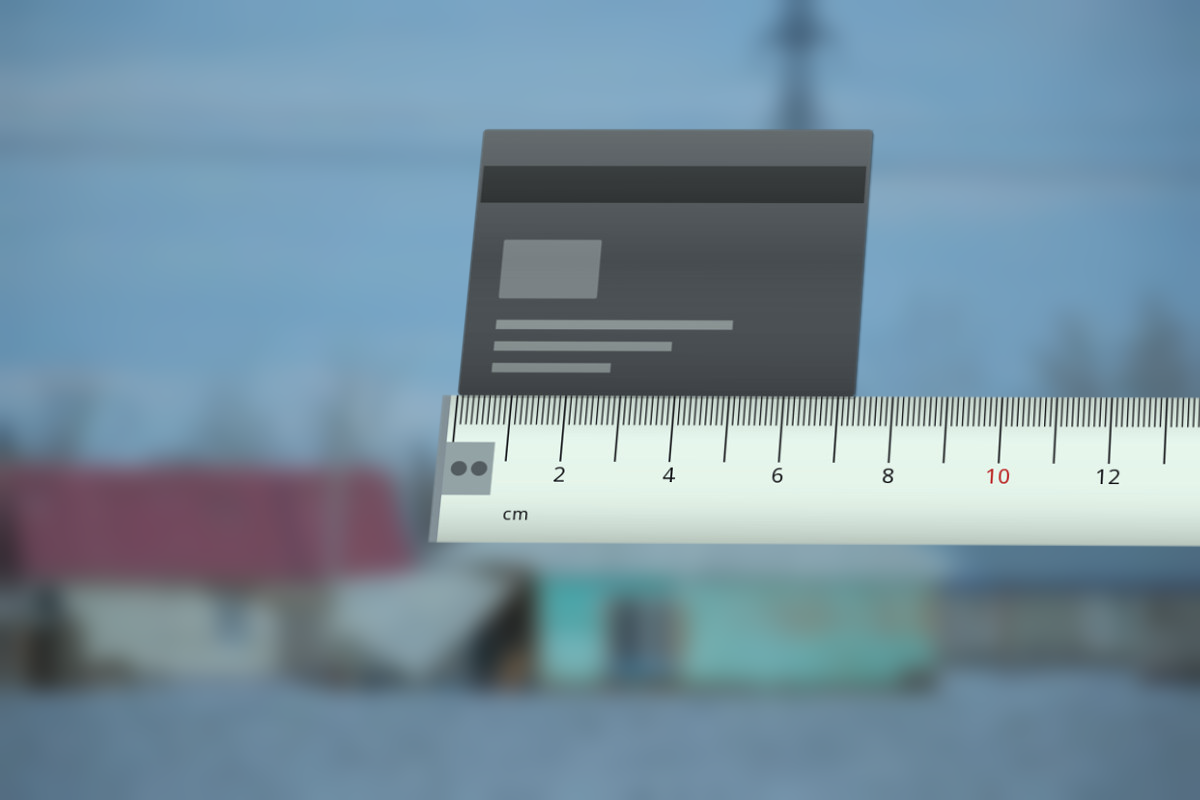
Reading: 7.3 cm
